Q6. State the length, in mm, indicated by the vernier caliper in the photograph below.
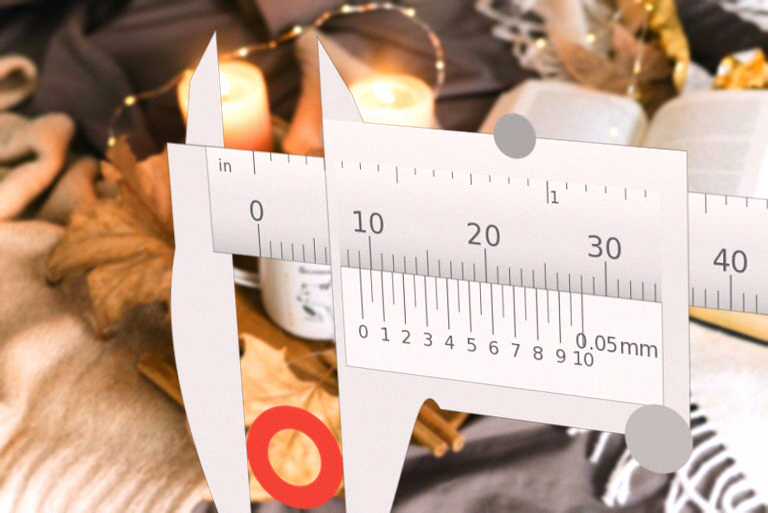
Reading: 9.0 mm
